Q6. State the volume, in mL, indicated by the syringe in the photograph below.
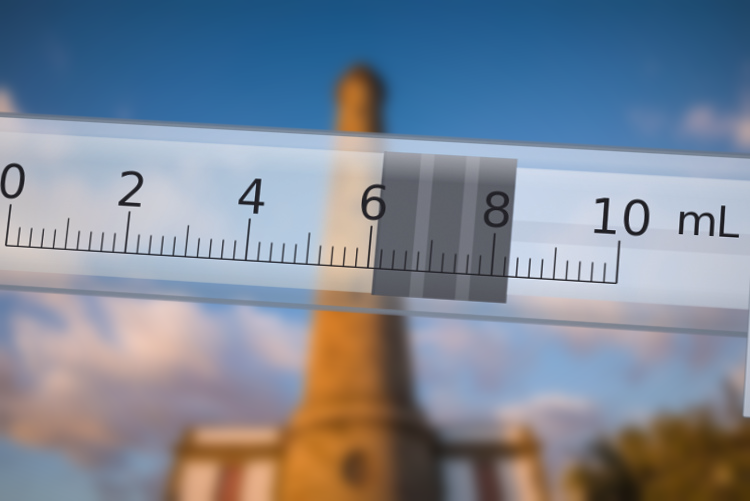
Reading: 6.1 mL
